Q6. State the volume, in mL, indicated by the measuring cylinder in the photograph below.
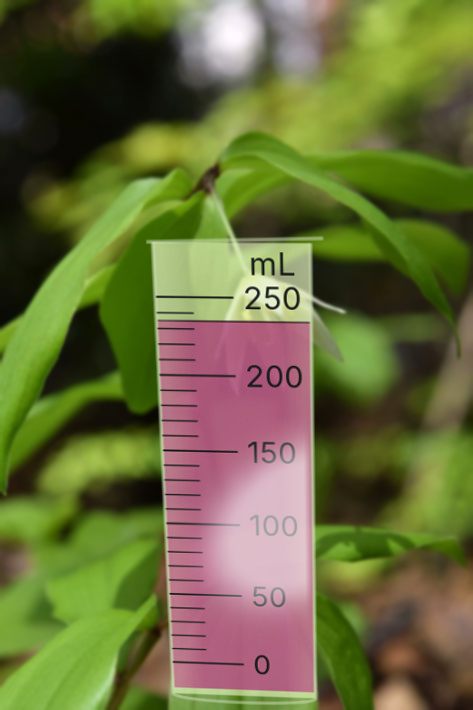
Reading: 235 mL
